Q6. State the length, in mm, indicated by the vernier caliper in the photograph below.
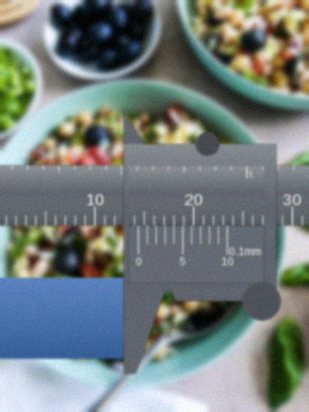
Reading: 14.4 mm
